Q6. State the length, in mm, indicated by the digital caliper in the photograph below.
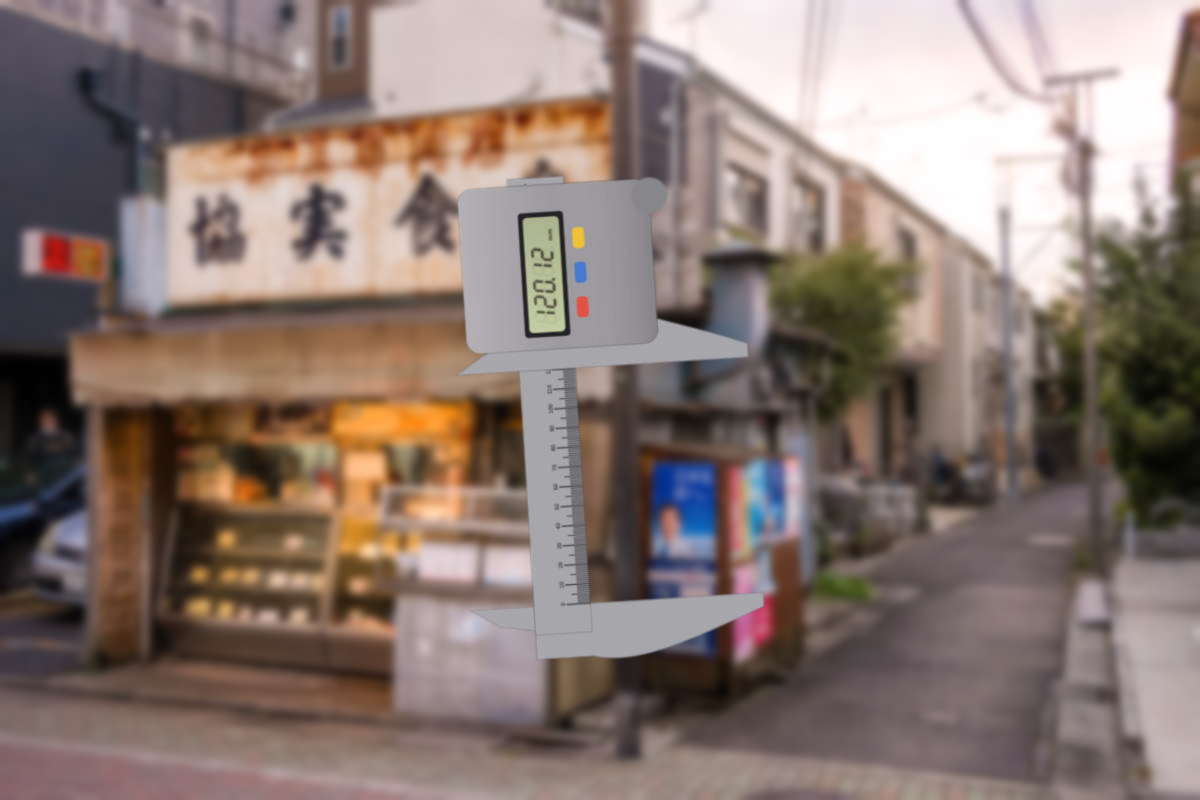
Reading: 120.12 mm
